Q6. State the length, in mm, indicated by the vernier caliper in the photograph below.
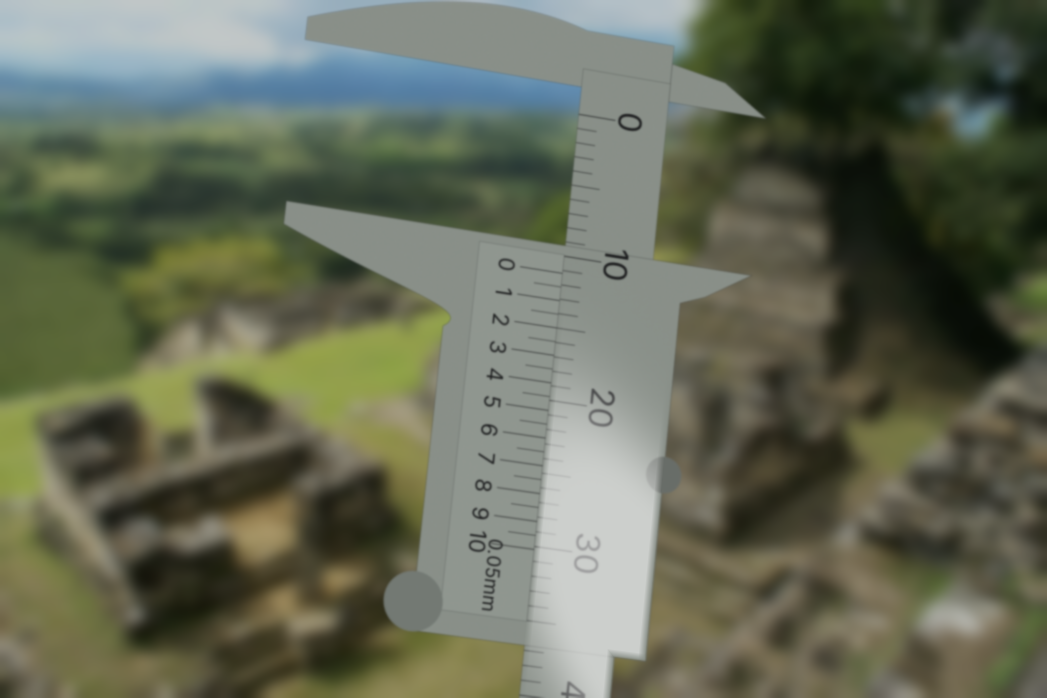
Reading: 11.2 mm
